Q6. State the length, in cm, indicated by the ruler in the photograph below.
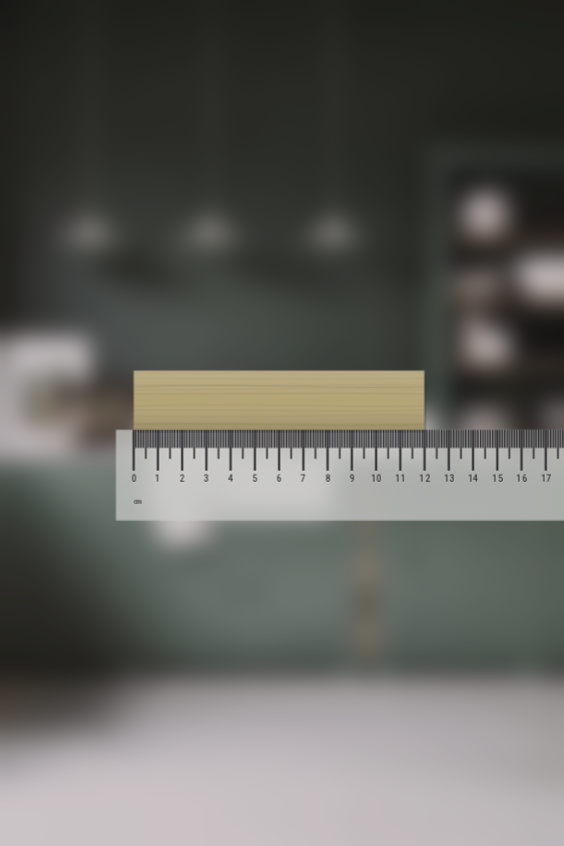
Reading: 12 cm
